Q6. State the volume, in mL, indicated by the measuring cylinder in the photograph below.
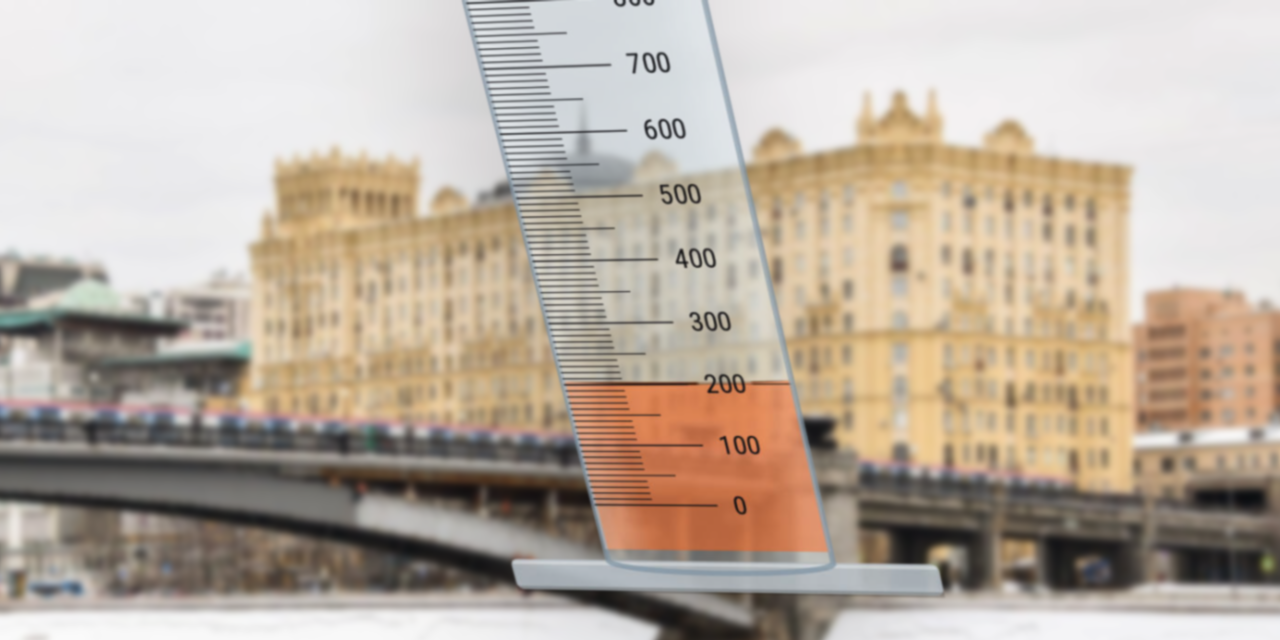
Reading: 200 mL
